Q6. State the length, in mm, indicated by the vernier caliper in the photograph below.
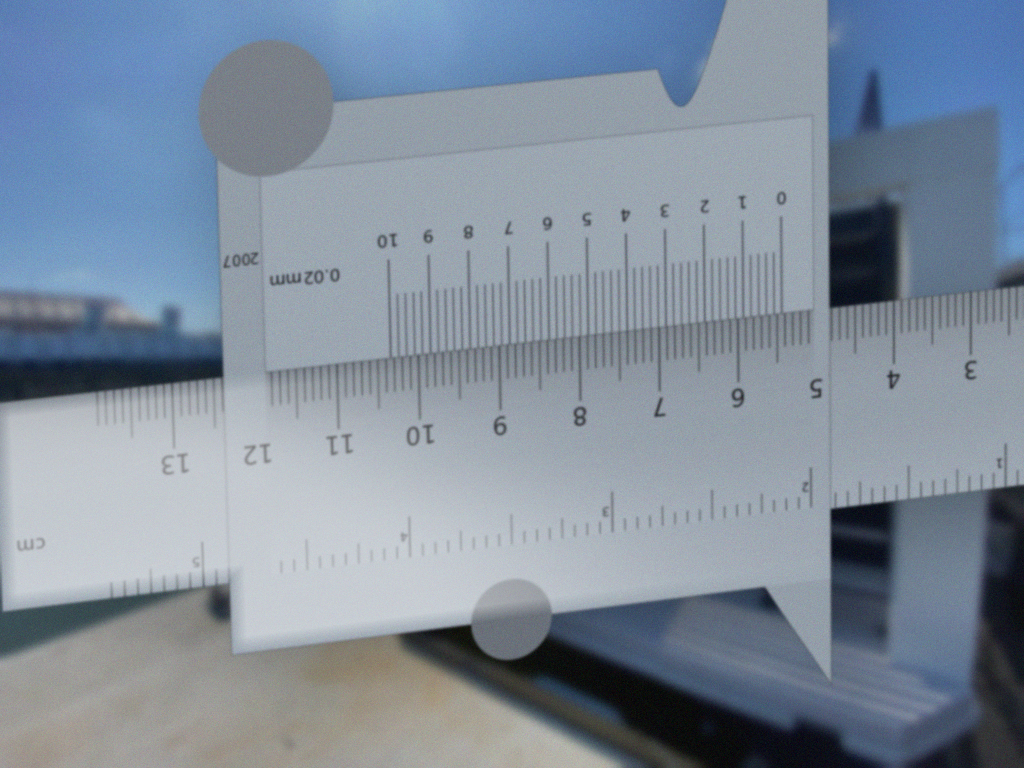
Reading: 54.4 mm
